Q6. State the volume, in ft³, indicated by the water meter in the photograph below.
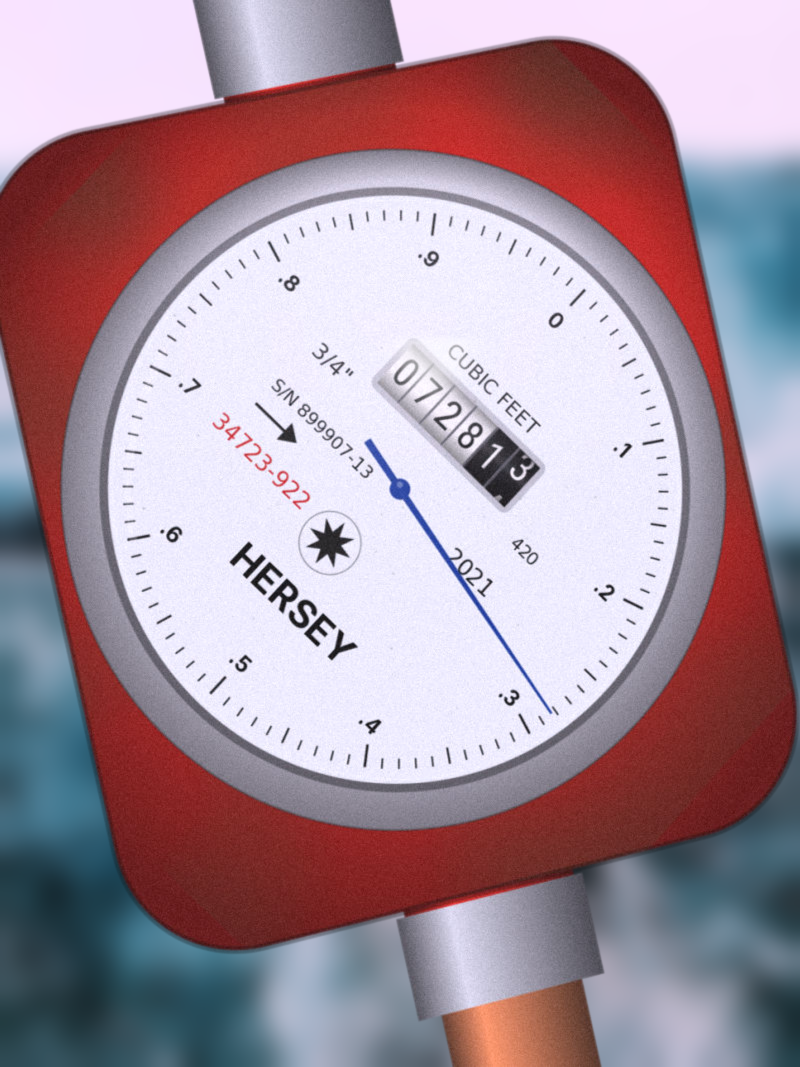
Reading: 72813.28 ft³
